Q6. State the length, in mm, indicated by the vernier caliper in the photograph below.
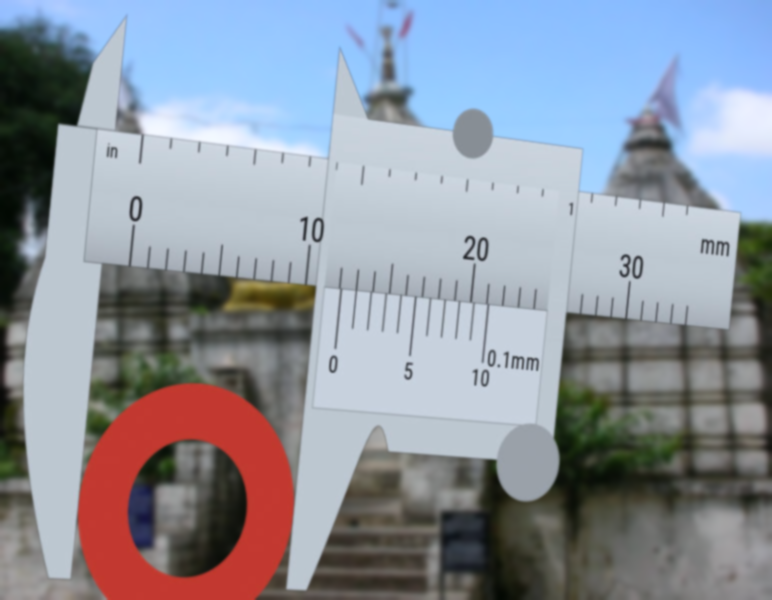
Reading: 12.1 mm
